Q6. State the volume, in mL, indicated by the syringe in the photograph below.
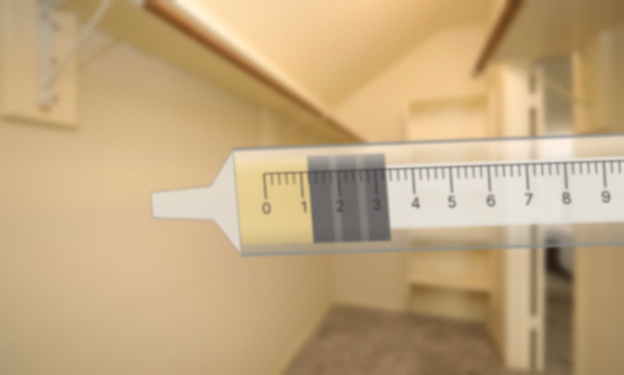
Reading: 1.2 mL
